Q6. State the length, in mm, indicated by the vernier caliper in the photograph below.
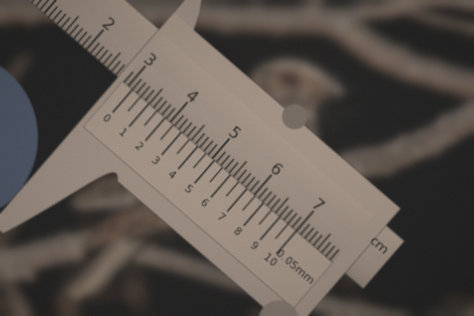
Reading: 31.0 mm
